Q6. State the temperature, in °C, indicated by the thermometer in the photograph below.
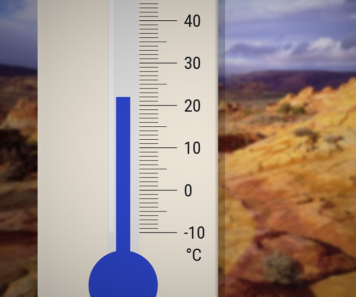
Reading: 22 °C
